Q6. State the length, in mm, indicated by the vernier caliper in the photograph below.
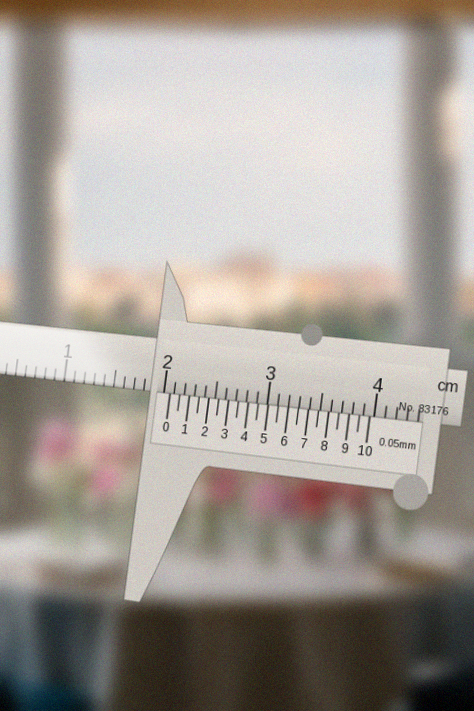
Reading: 20.6 mm
